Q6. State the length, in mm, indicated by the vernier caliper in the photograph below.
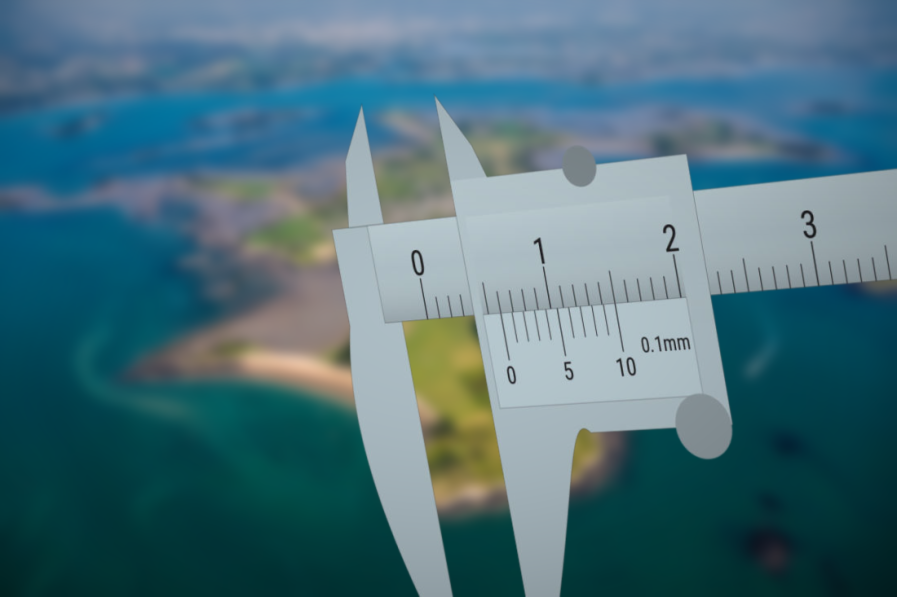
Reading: 6.0 mm
